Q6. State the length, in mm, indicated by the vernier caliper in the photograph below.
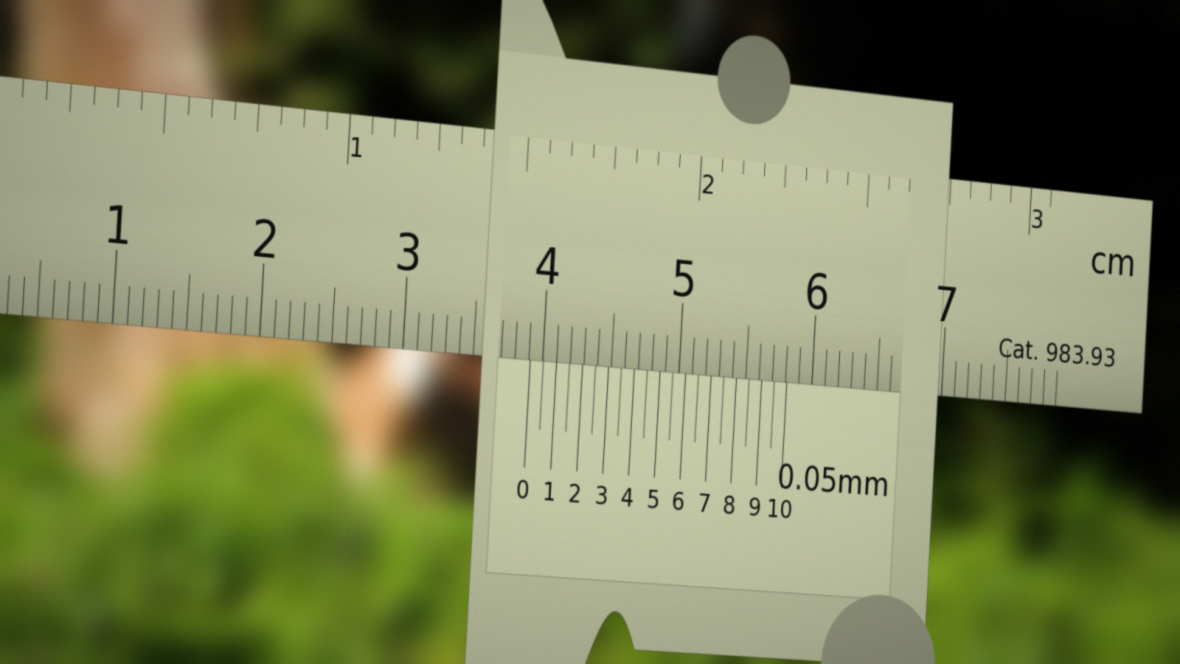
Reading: 39.1 mm
